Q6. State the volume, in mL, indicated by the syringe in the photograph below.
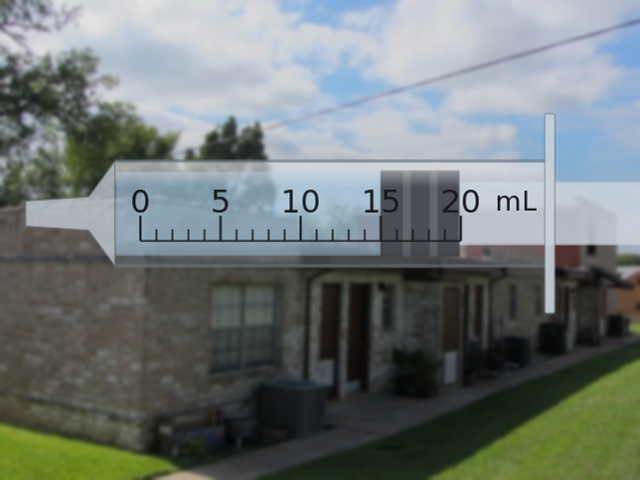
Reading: 15 mL
